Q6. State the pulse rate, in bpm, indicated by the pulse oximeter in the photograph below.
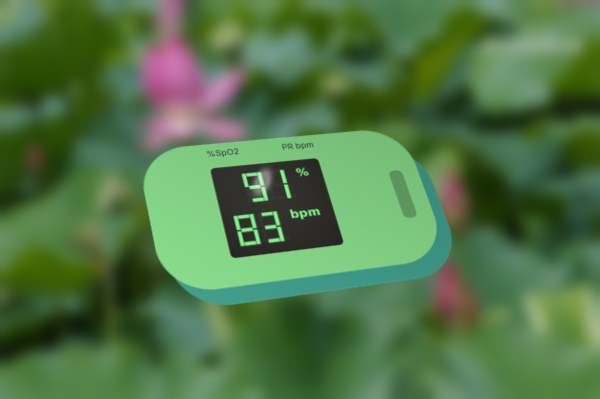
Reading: 83 bpm
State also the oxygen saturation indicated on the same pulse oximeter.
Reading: 91 %
